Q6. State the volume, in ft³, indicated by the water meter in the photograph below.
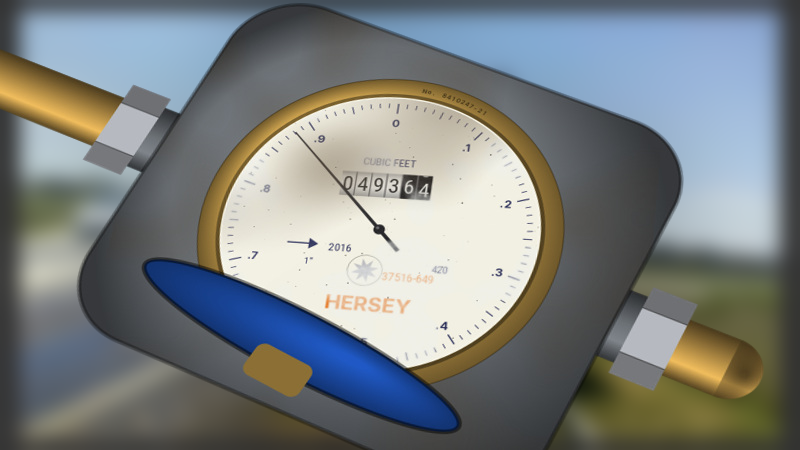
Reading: 49363.88 ft³
